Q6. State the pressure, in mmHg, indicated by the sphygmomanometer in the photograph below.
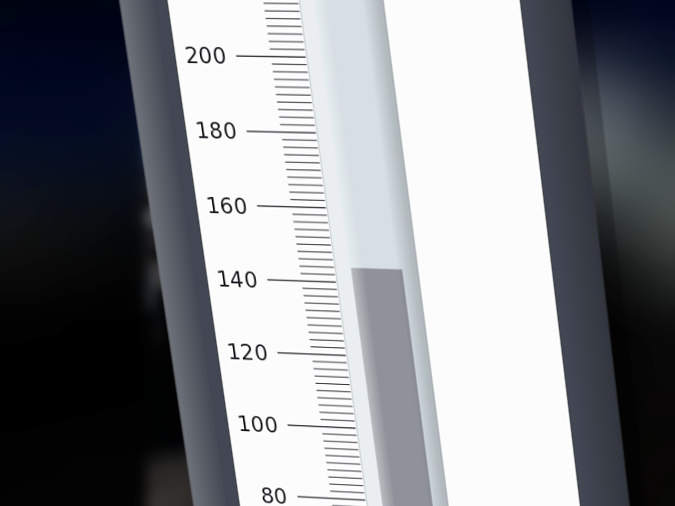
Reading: 144 mmHg
